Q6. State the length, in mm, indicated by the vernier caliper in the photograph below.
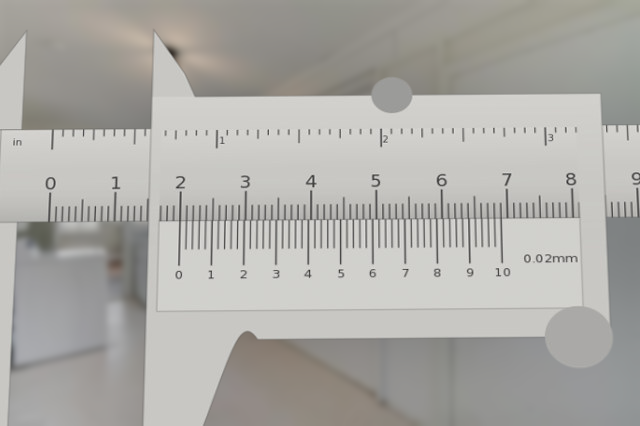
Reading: 20.0 mm
